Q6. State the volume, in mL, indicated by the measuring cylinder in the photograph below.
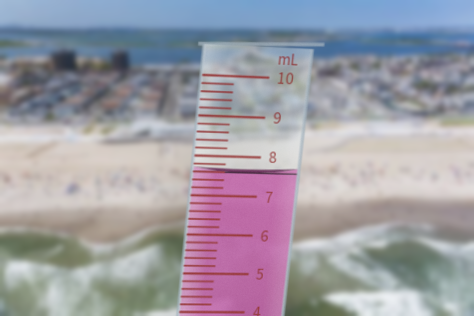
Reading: 7.6 mL
